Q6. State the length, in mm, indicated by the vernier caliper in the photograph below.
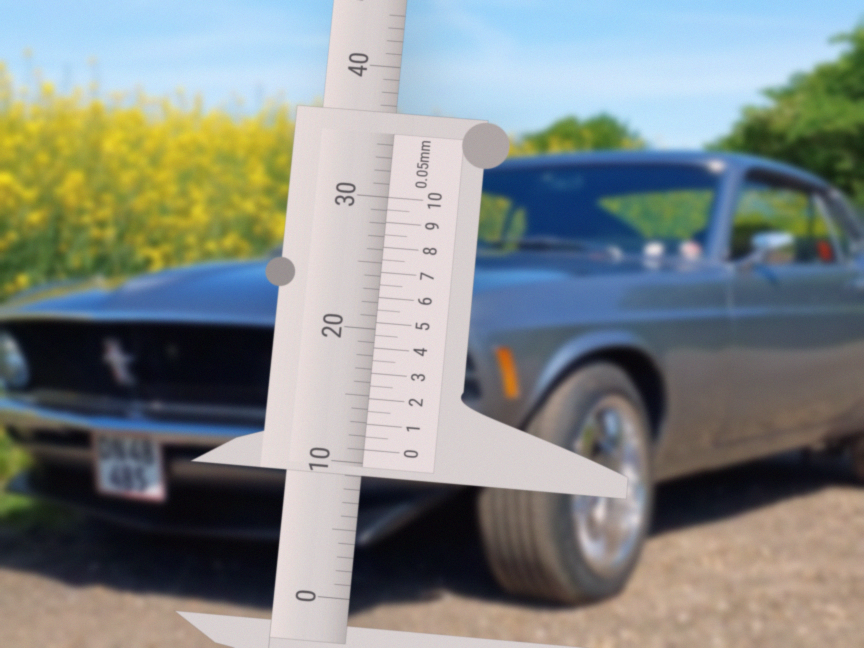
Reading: 11.0 mm
